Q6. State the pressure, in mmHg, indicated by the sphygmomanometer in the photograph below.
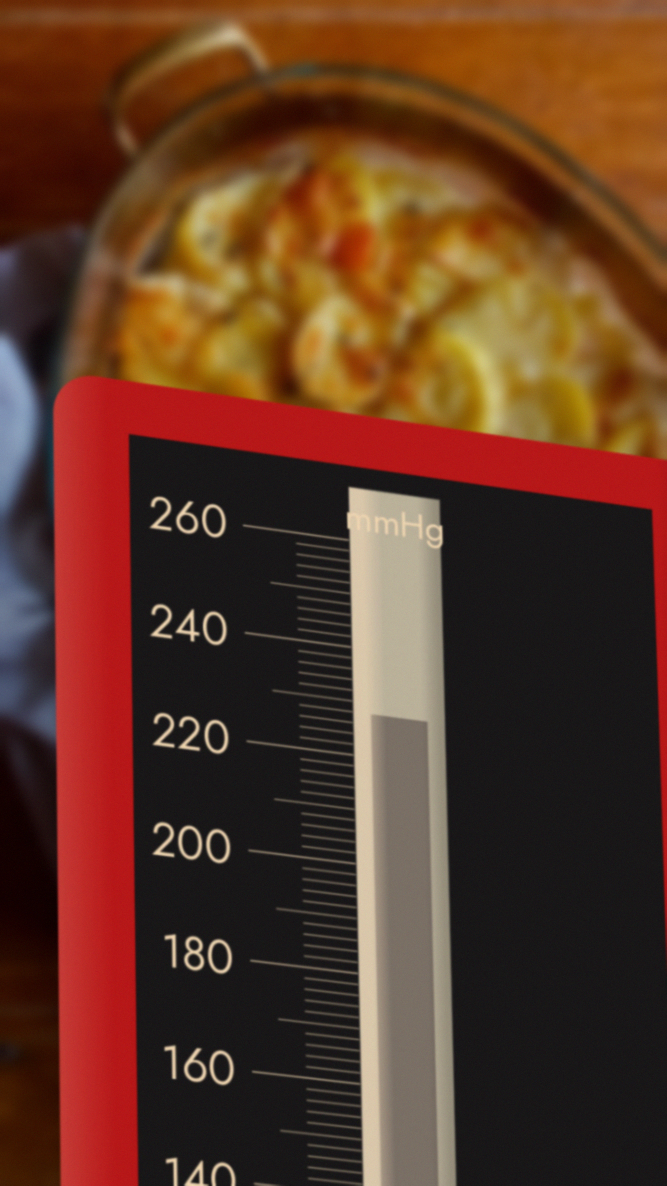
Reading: 228 mmHg
